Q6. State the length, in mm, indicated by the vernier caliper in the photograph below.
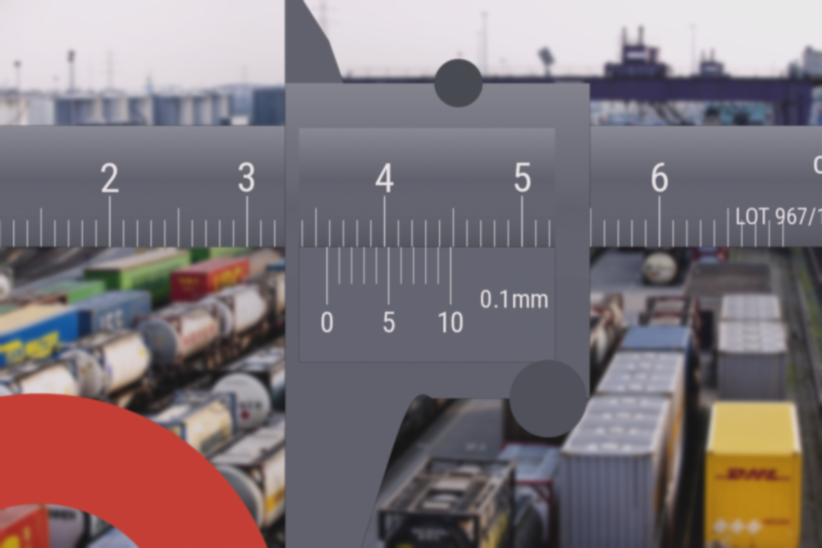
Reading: 35.8 mm
